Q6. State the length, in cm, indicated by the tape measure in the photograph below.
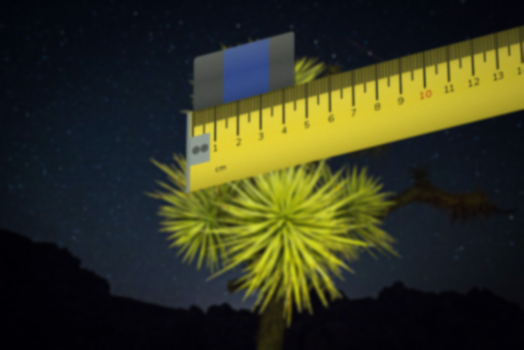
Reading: 4.5 cm
